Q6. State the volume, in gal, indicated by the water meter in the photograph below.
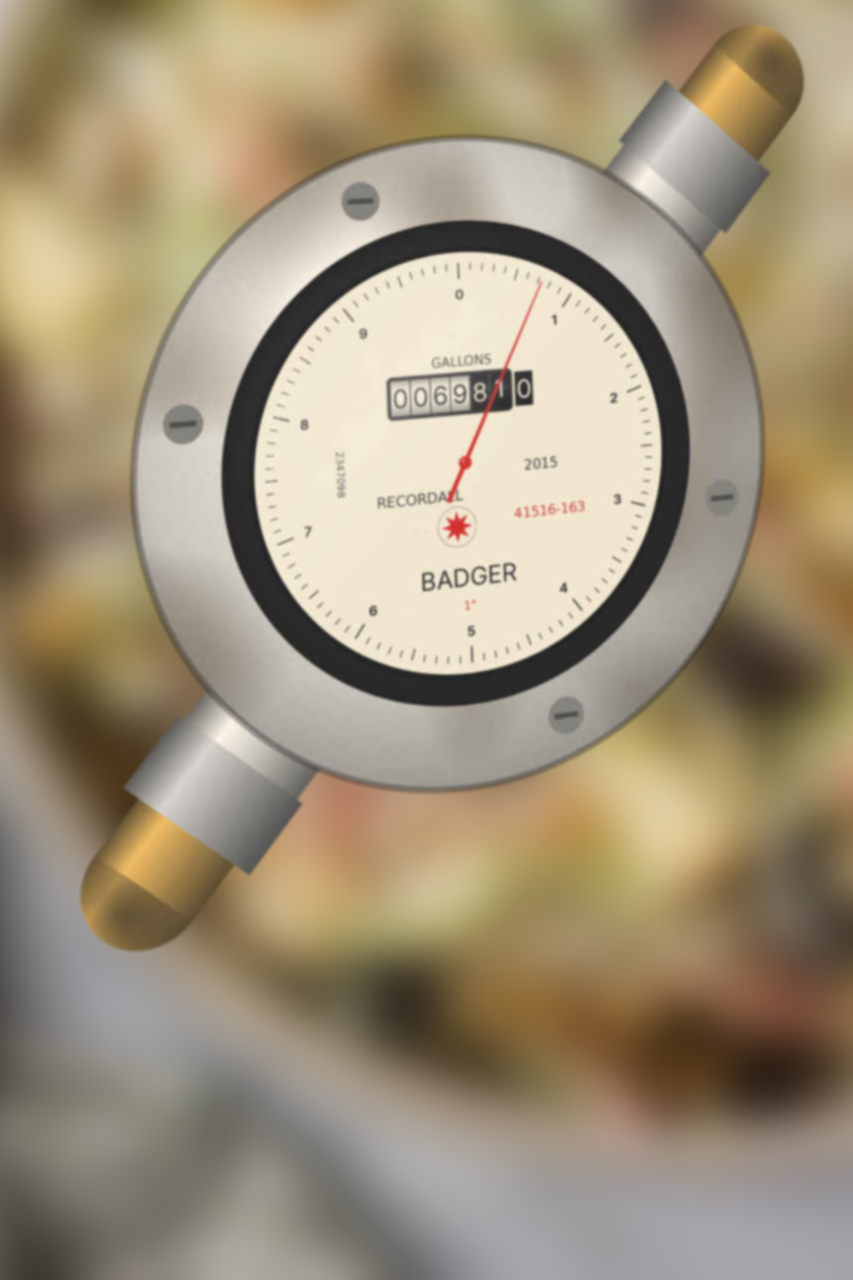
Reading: 69810.7 gal
